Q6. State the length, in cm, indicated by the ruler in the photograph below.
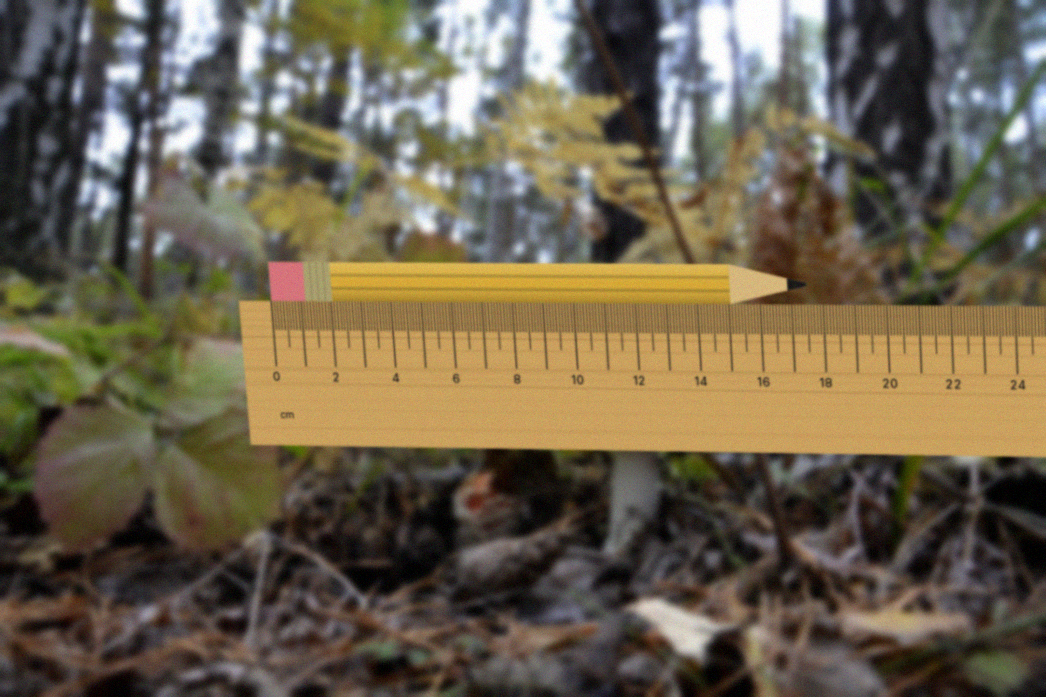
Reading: 17.5 cm
